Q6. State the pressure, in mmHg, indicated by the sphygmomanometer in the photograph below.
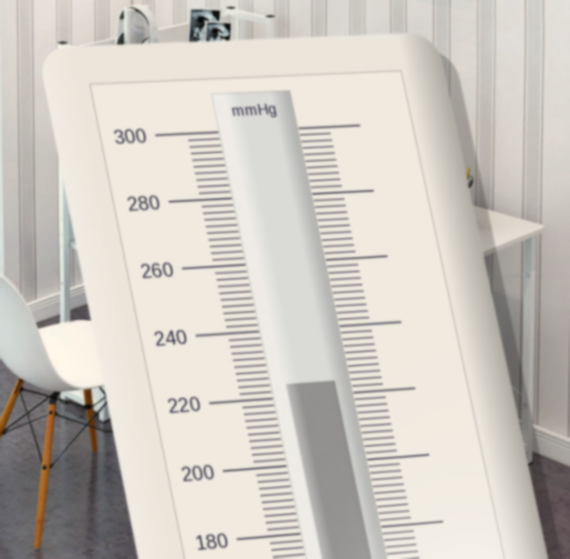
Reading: 224 mmHg
